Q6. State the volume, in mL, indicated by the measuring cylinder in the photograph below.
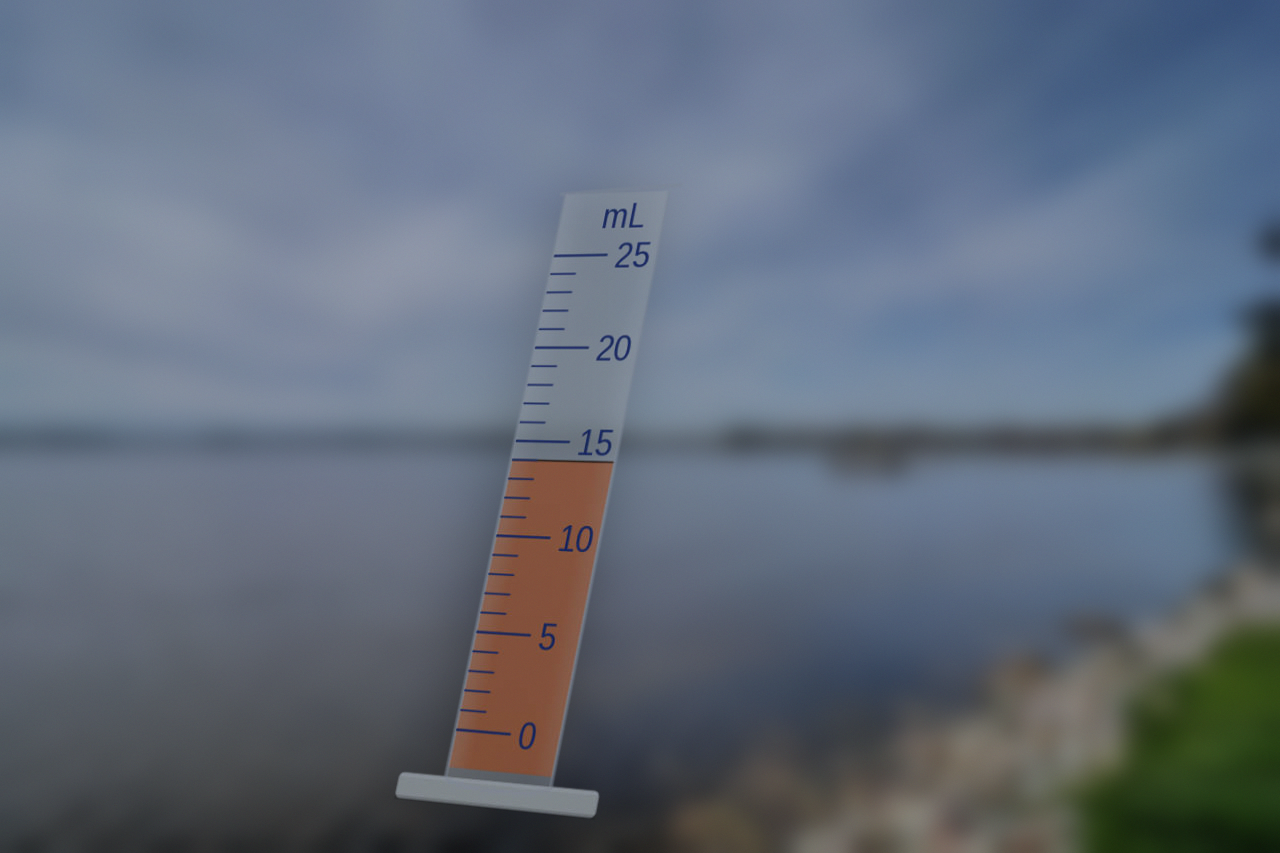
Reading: 14 mL
